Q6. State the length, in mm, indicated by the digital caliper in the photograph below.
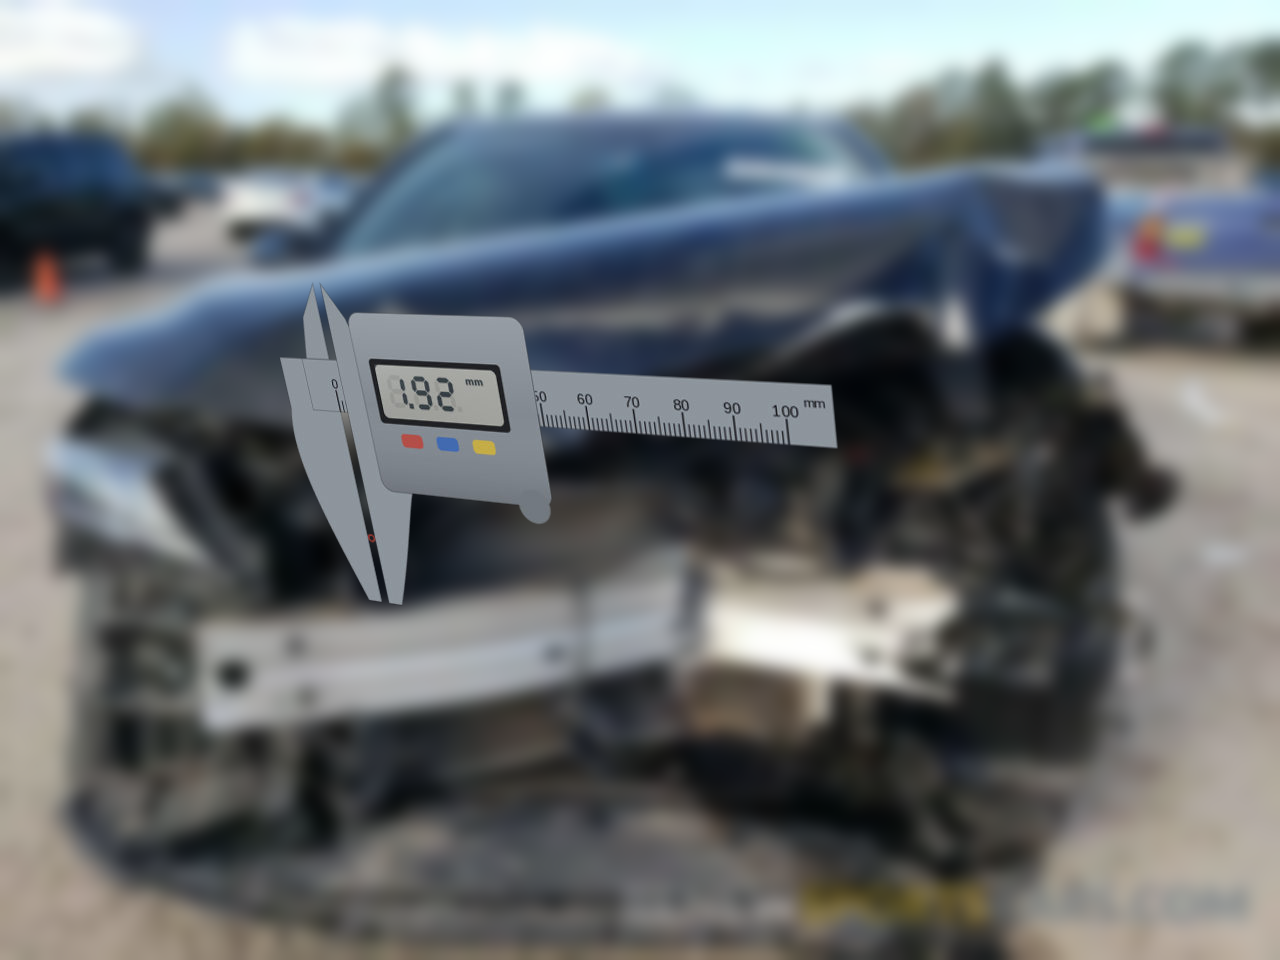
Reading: 1.92 mm
